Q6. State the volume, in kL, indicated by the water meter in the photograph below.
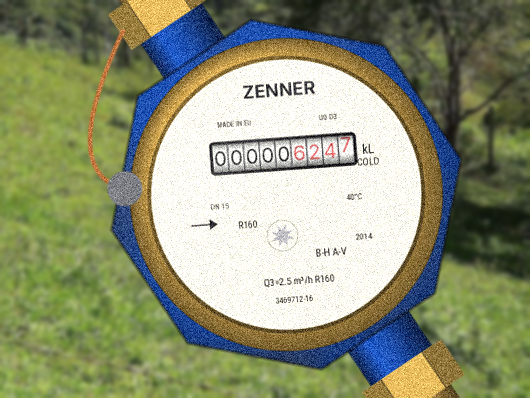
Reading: 0.6247 kL
